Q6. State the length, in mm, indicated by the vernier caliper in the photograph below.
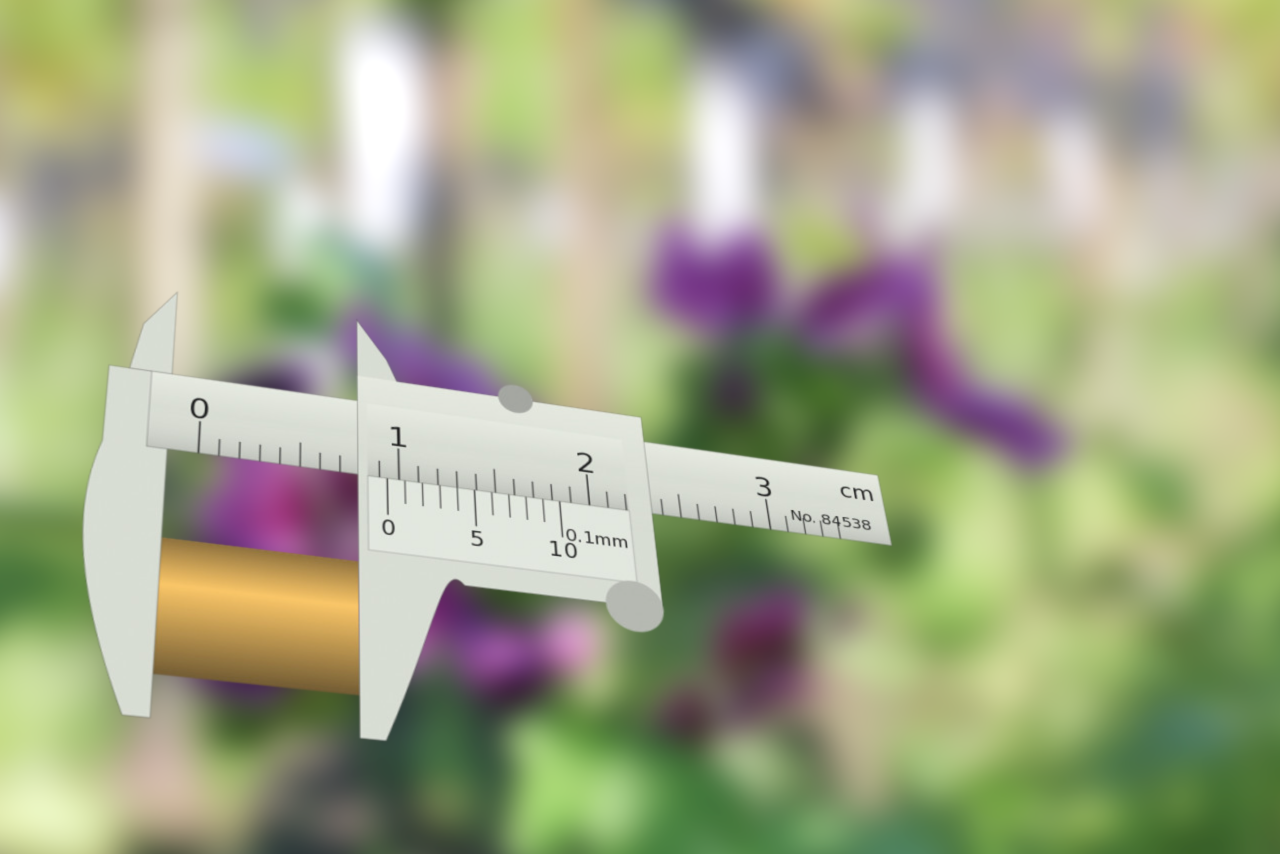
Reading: 9.4 mm
